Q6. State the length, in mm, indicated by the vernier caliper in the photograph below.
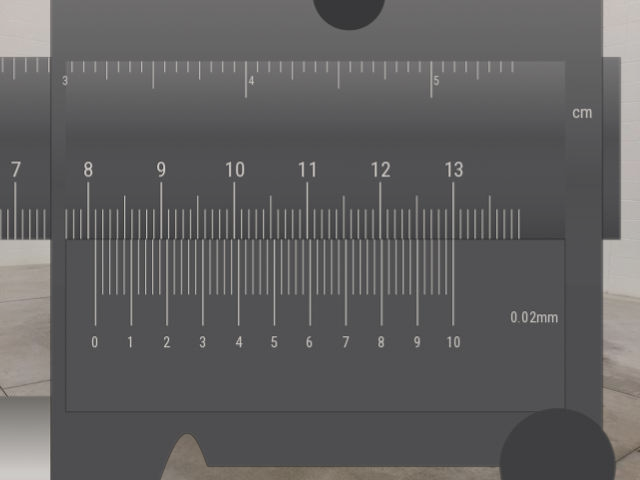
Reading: 81.0 mm
